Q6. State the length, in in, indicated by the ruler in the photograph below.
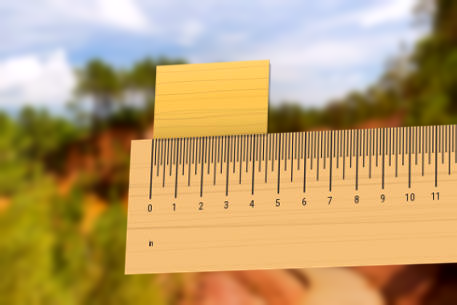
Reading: 4.5 in
